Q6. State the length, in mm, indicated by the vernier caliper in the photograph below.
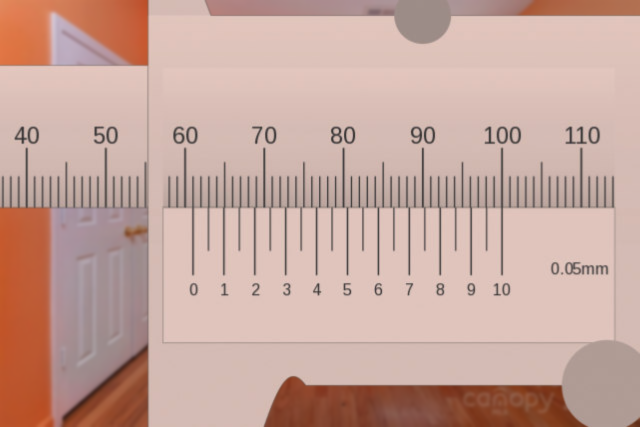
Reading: 61.0 mm
